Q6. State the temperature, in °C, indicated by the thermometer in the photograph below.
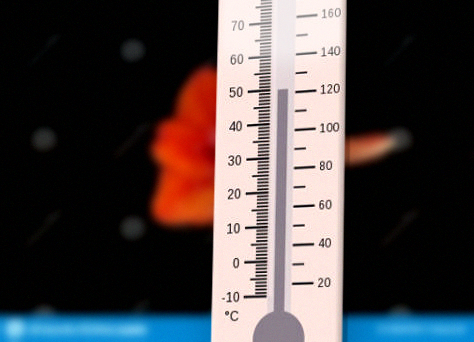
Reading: 50 °C
